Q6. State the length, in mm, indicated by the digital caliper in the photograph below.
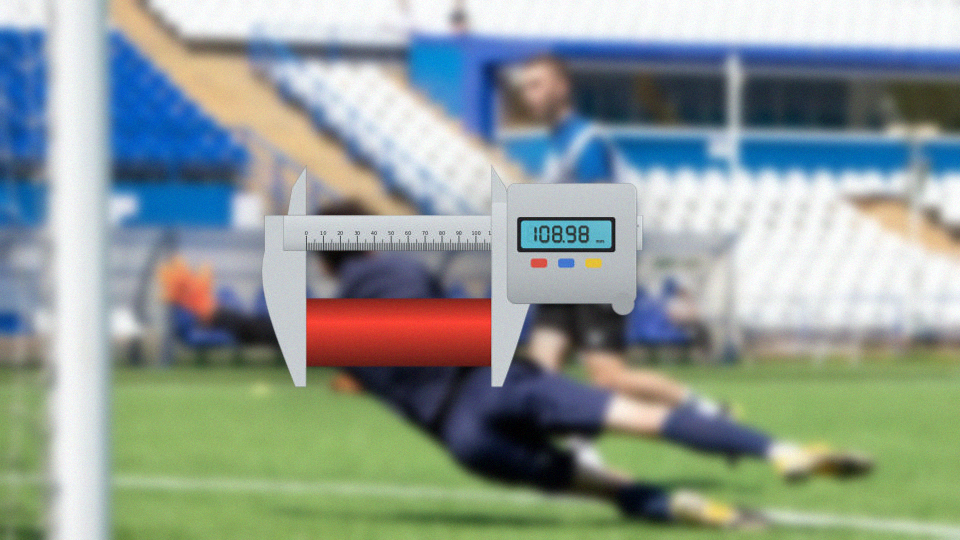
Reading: 108.98 mm
